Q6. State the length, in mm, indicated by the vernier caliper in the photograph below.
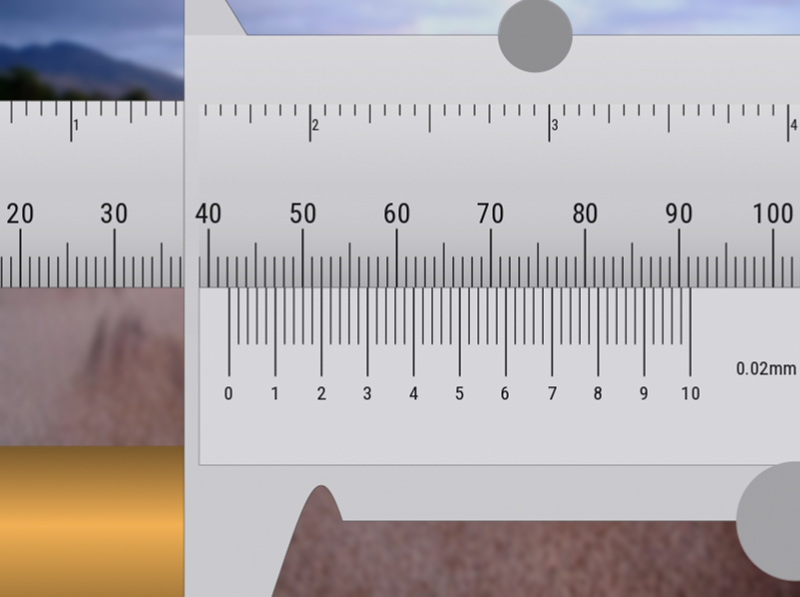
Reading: 42.2 mm
